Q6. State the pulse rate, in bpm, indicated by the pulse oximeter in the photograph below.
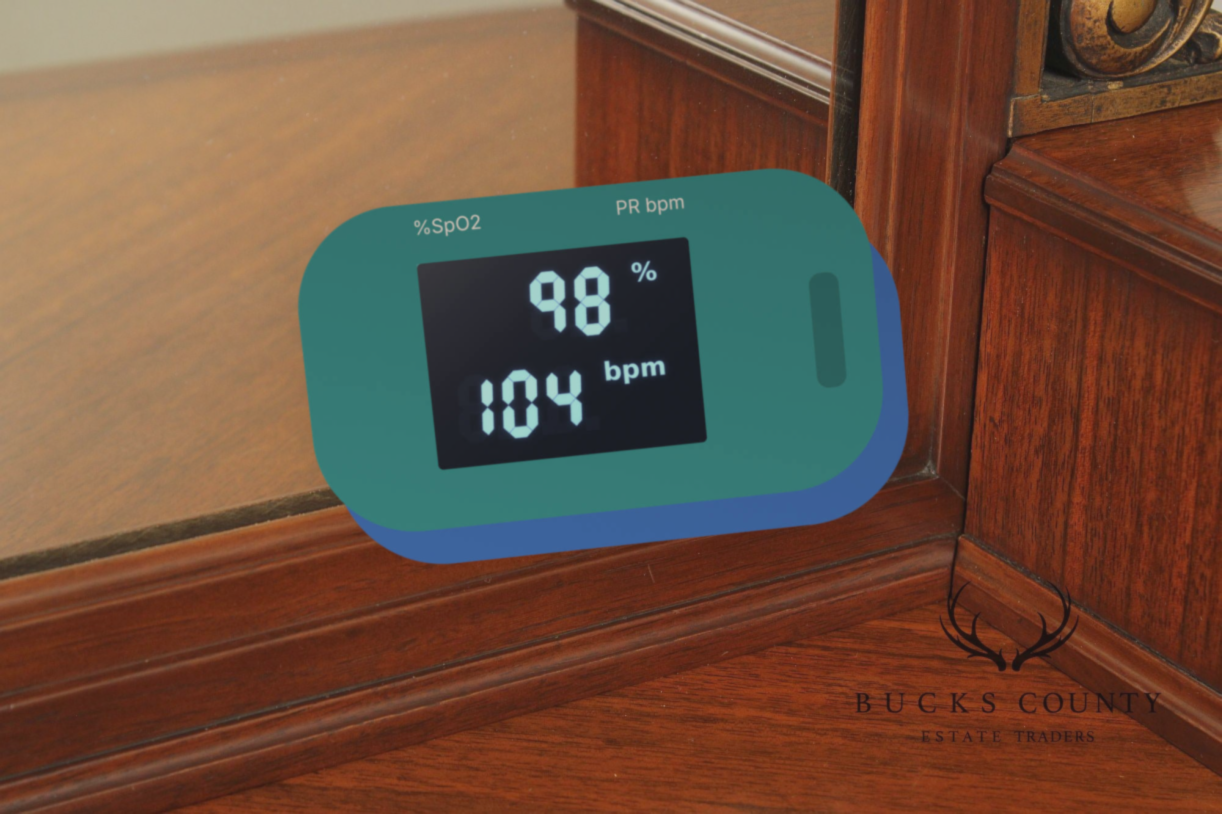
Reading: 104 bpm
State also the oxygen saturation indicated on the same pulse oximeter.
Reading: 98 %
